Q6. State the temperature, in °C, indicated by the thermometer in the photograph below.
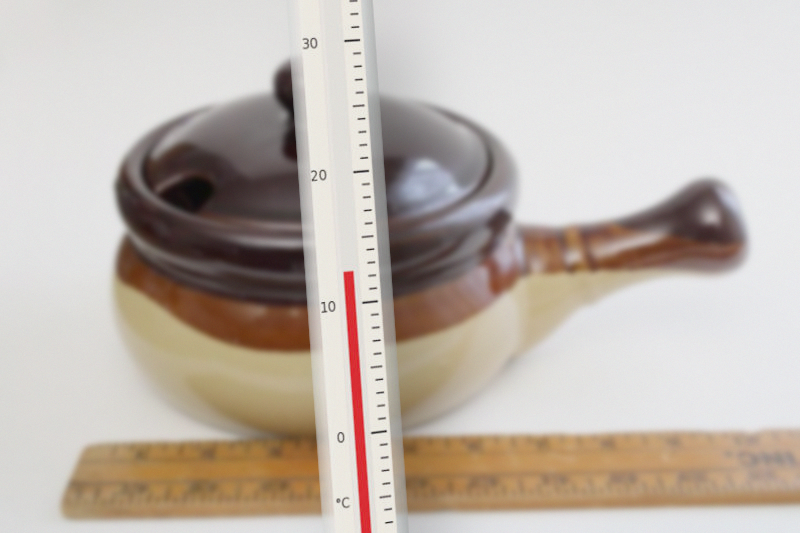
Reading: 12.5 °C
